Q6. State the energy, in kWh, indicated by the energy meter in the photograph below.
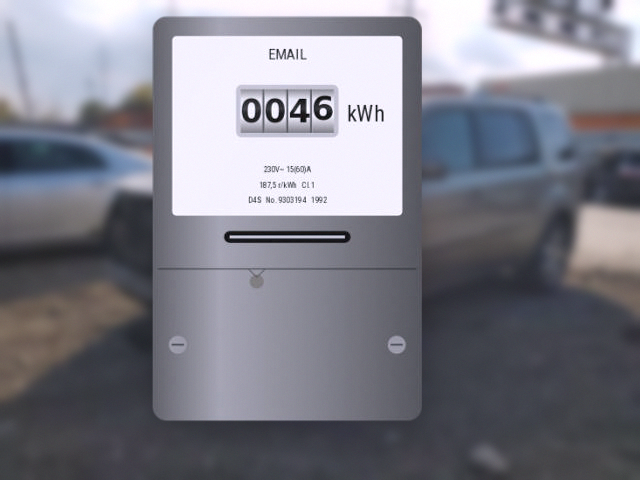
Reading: 46 kWh
